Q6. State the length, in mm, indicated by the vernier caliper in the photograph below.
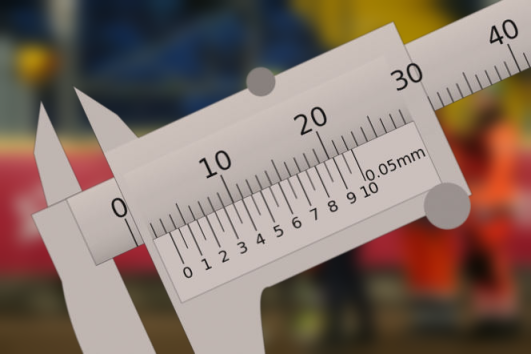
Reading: 3.3 mm
